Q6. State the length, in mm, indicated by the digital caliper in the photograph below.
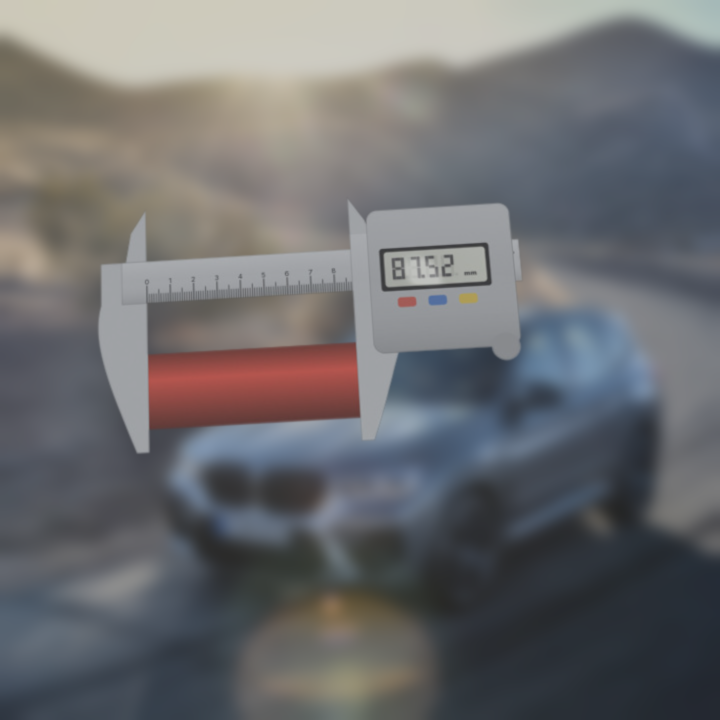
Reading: 87.52 mm
